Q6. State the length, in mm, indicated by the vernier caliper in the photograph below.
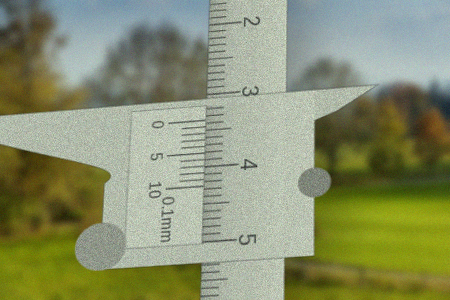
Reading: 33.6 mm
